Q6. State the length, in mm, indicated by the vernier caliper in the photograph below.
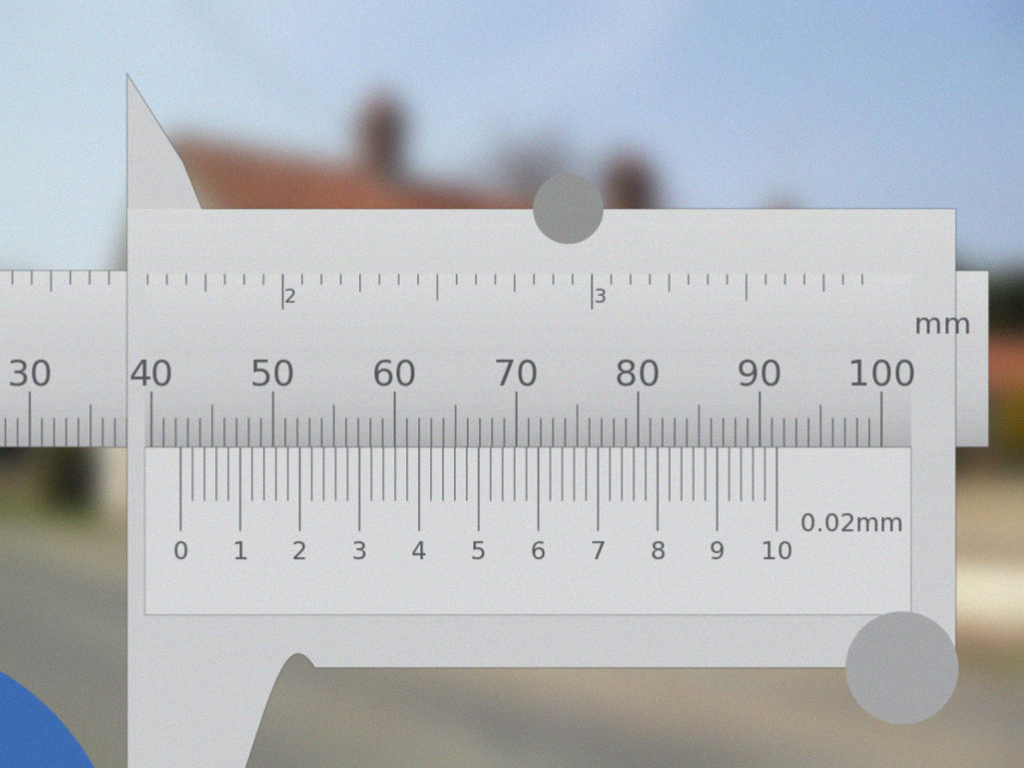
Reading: 42.4 mm
